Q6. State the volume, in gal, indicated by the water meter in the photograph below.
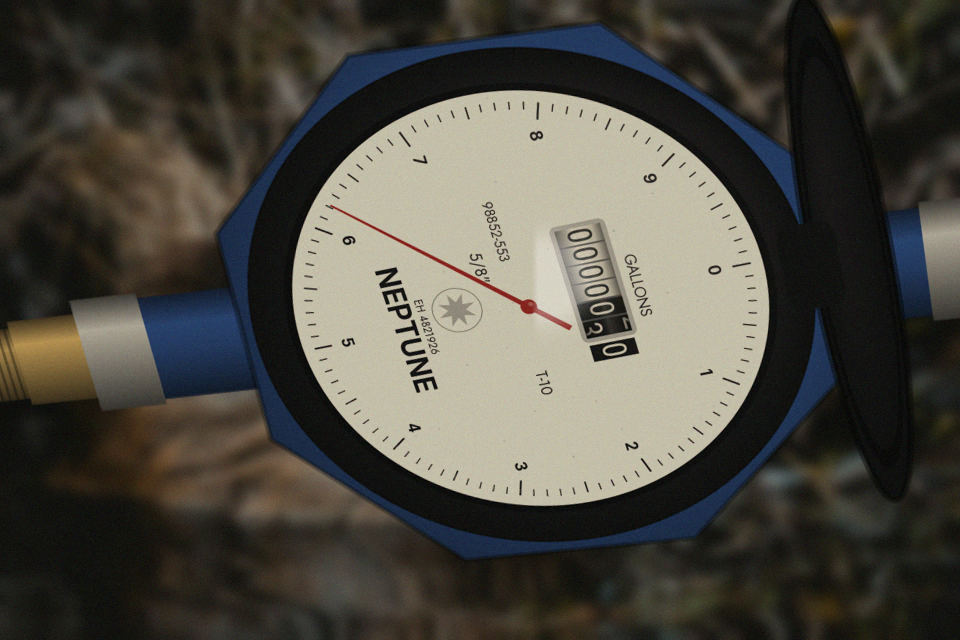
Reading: 26.2 gal
